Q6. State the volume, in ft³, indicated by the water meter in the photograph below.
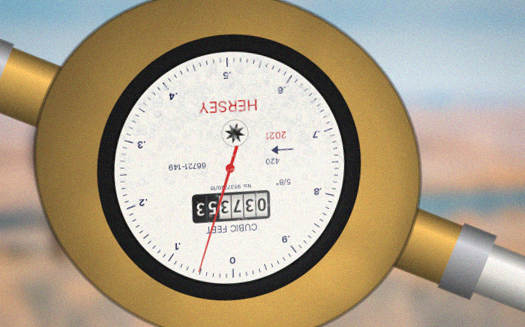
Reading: 37353.05 ft³
